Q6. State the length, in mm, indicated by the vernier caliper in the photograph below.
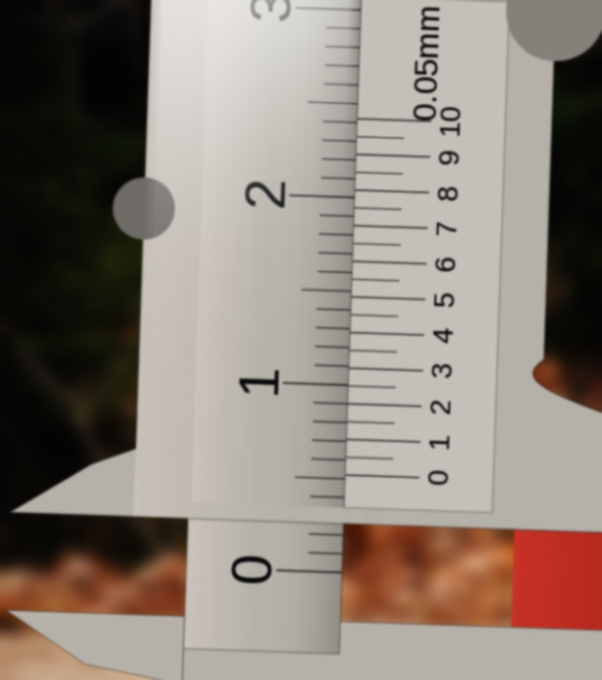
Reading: 5.2 mm
